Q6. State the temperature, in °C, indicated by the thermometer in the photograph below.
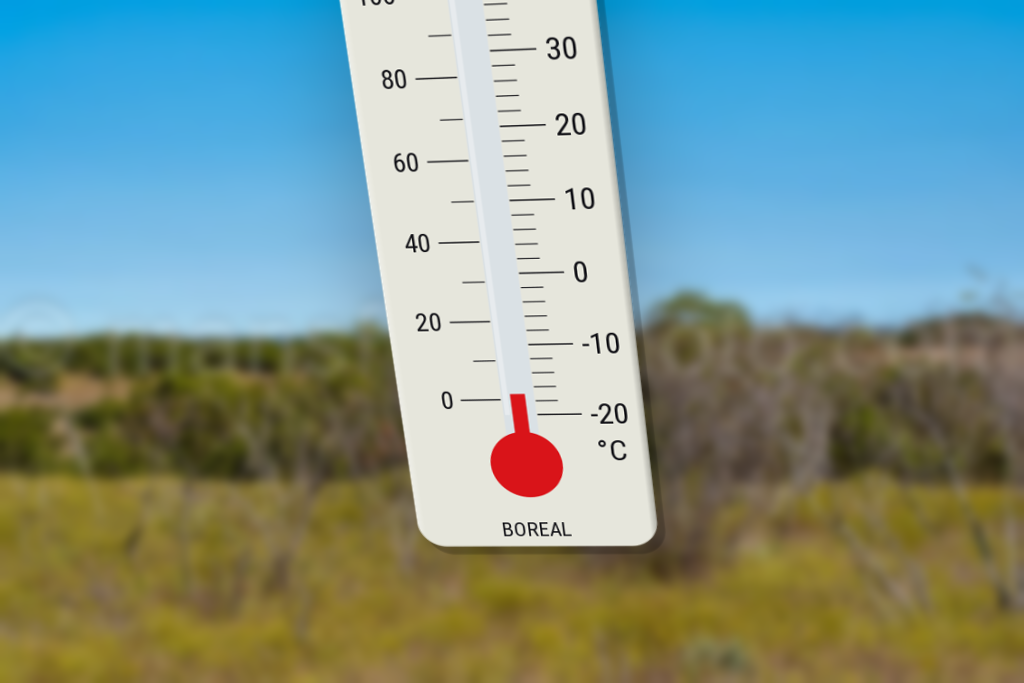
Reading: -17 °C
